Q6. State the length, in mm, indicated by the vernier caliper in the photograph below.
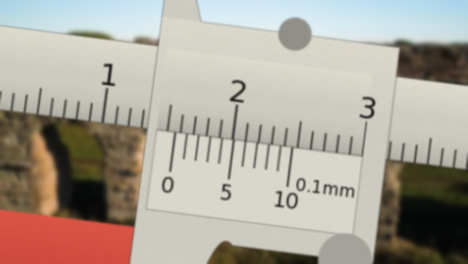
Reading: 15.6 mm
